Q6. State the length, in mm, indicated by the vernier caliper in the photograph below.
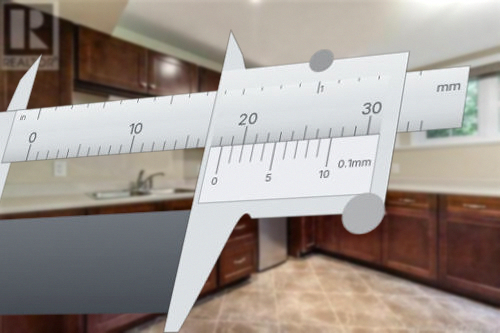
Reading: 18.2 mm
